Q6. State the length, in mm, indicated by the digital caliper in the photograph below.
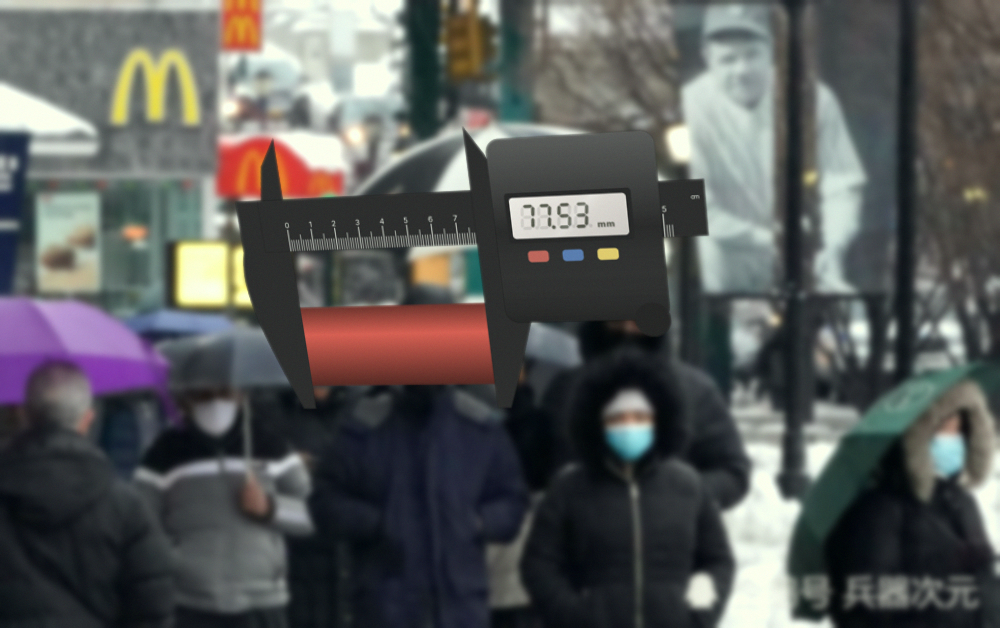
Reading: 77.53 mm
